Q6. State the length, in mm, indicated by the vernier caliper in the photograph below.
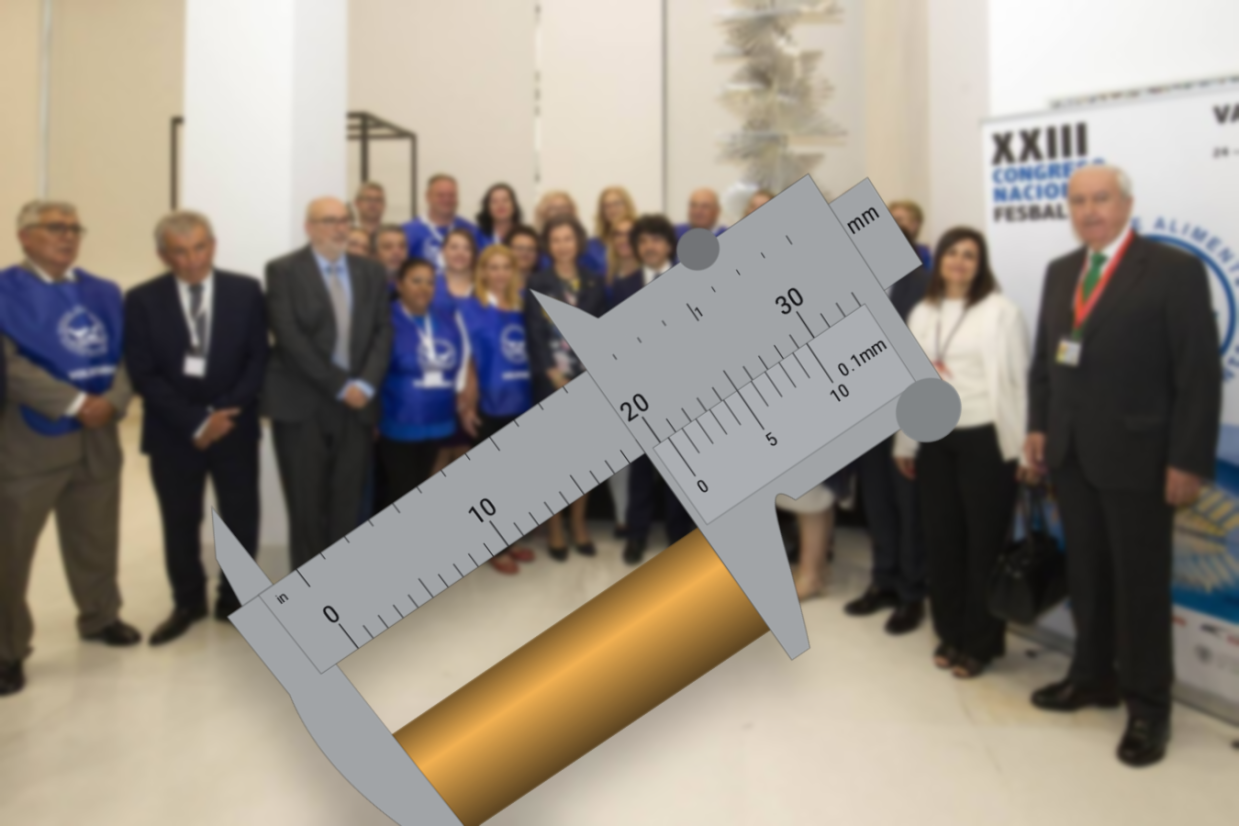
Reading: 20.5 mm
